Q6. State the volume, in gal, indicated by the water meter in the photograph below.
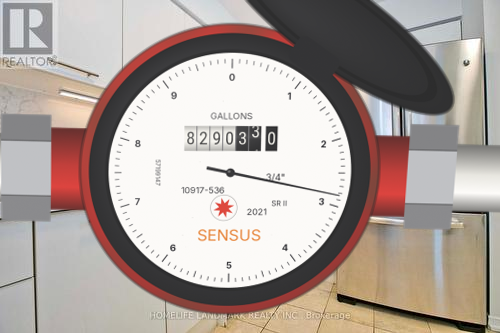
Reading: 8290332.8 gal
